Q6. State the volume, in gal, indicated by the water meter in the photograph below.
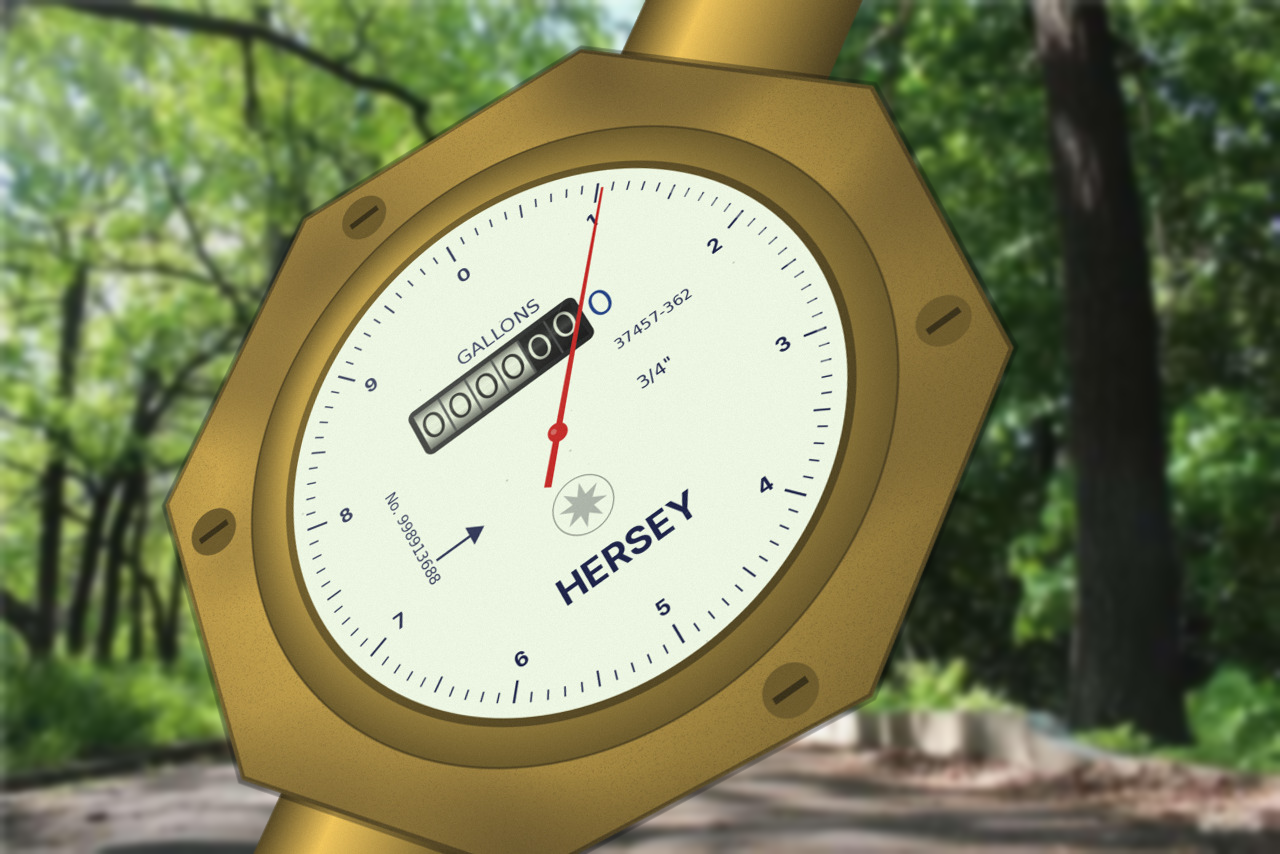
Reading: 1.0 gal
